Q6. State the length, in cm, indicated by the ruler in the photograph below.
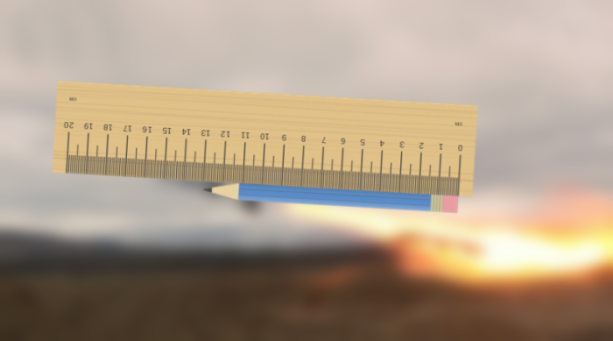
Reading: 13 cm
